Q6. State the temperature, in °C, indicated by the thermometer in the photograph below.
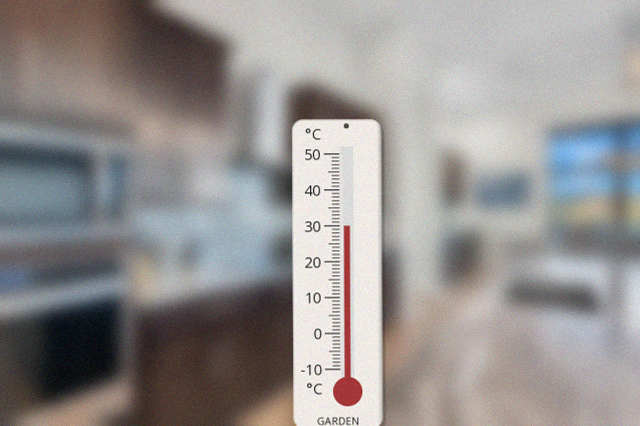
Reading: 30 °C
